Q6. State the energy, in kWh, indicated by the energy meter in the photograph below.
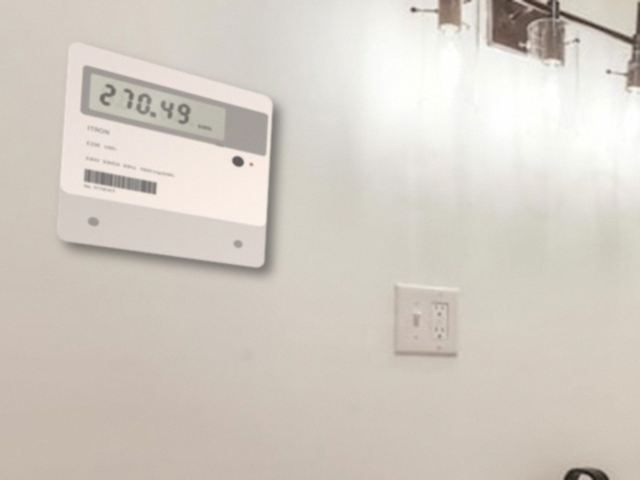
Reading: 270.49 kWh
